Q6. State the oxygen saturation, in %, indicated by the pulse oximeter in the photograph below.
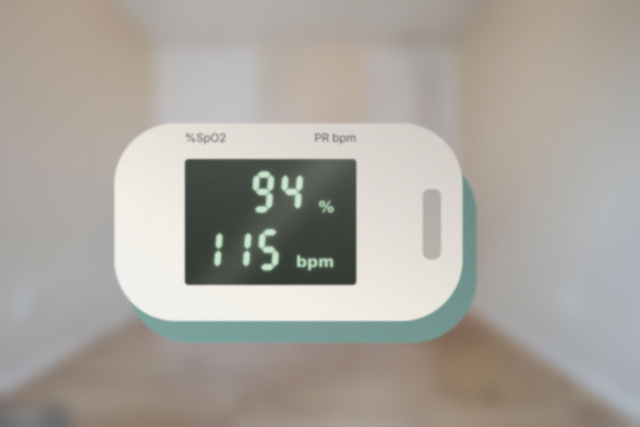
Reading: 94 %
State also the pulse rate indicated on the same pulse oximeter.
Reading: 115 bpm
